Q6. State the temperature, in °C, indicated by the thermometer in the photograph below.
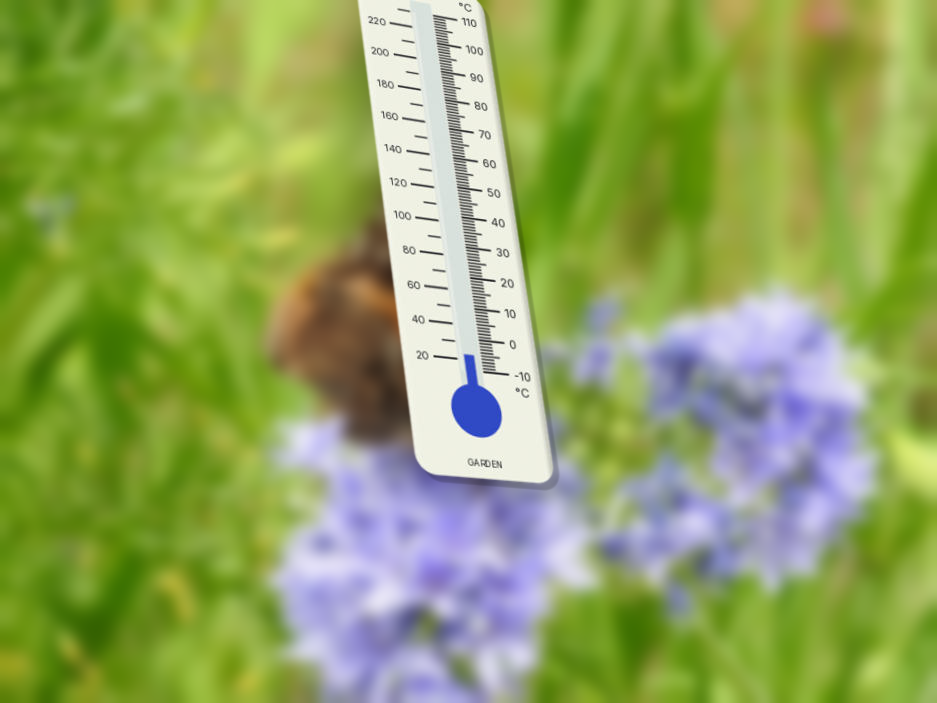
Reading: -5 °C
